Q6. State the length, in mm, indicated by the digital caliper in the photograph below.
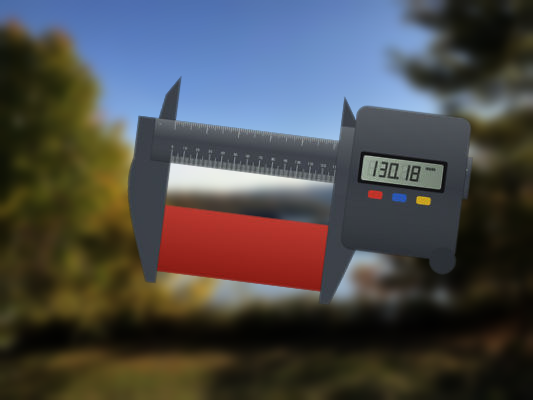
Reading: 130.18 mm
